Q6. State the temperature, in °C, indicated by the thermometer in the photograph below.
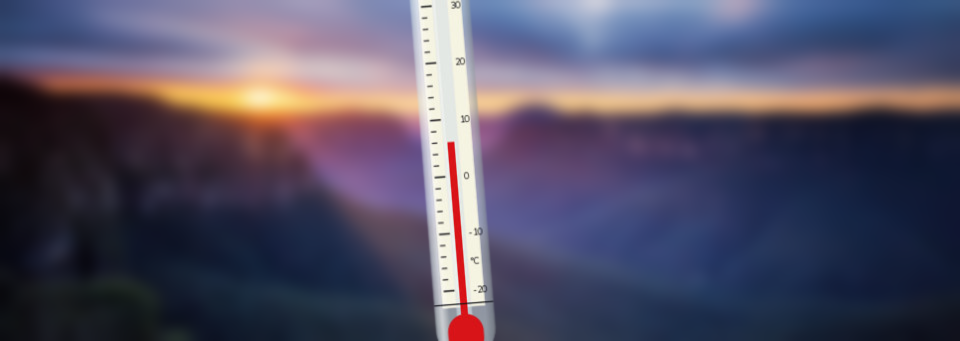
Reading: 6 °C
